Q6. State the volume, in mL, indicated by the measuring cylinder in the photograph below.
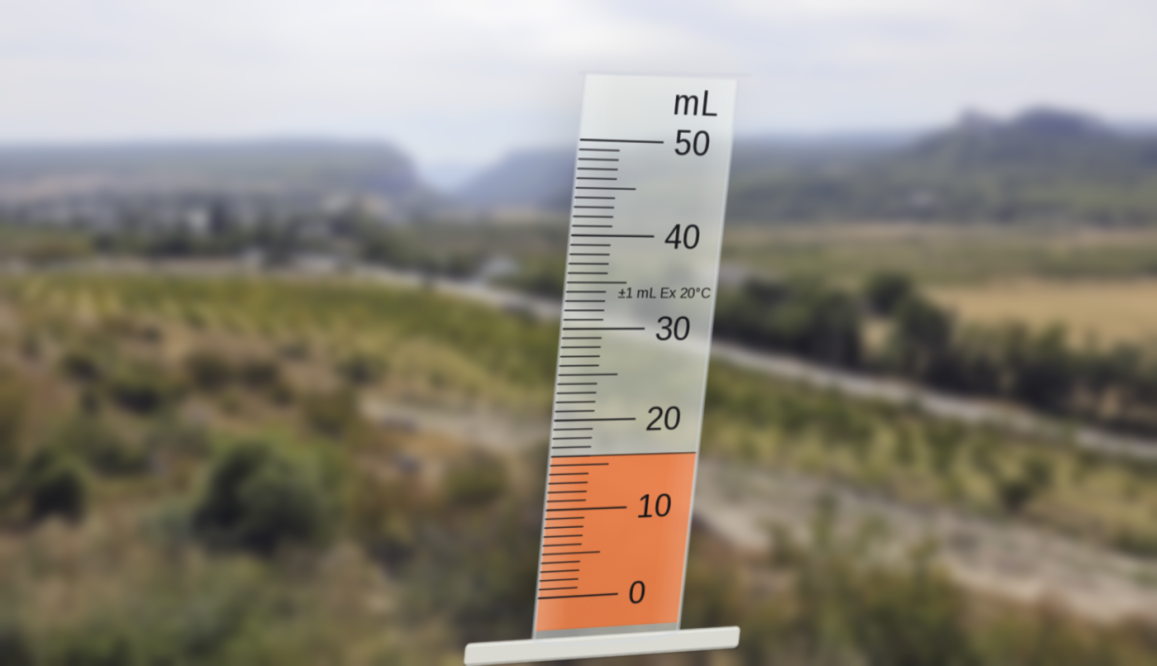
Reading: 16 mL
